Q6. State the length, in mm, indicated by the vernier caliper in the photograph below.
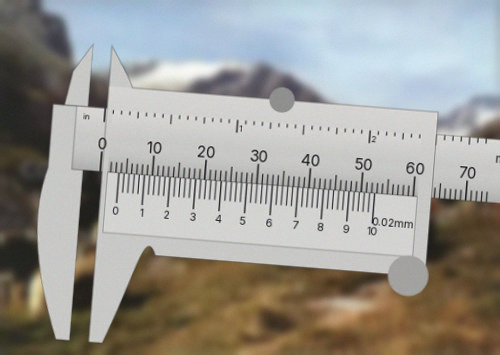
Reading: 3.6 mm
